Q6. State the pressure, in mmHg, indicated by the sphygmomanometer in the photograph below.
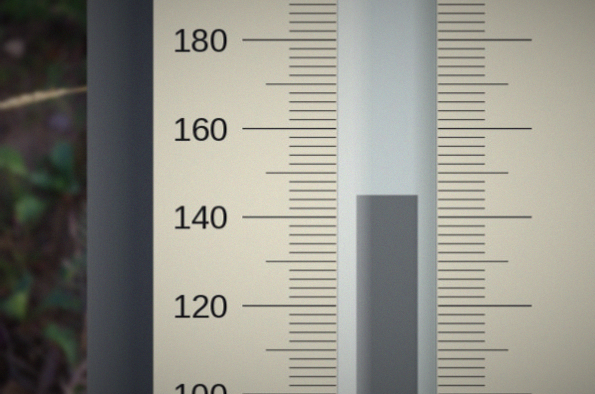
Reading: 145 mmHg
